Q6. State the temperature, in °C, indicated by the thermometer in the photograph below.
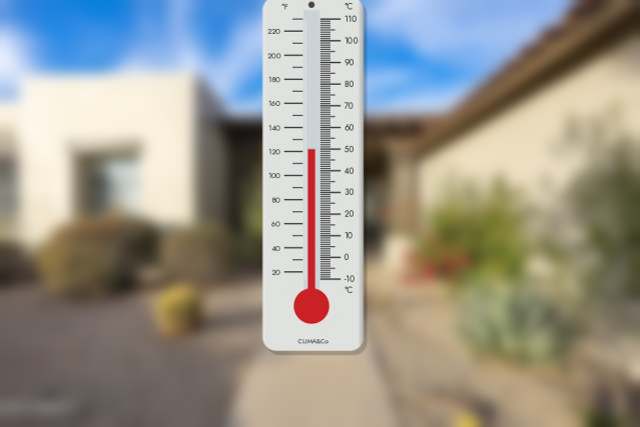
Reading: 50 °C
